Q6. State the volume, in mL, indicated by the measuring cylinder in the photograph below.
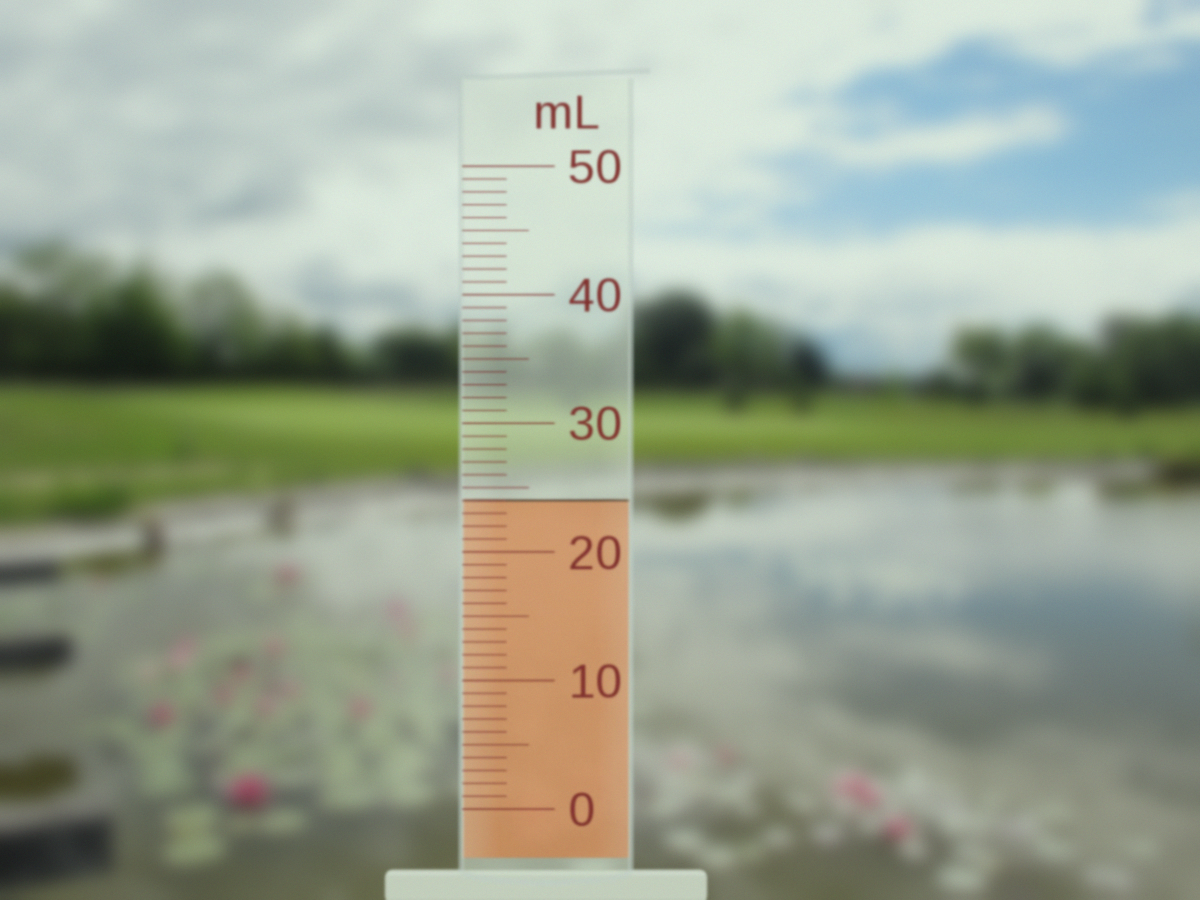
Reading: 24 mL
